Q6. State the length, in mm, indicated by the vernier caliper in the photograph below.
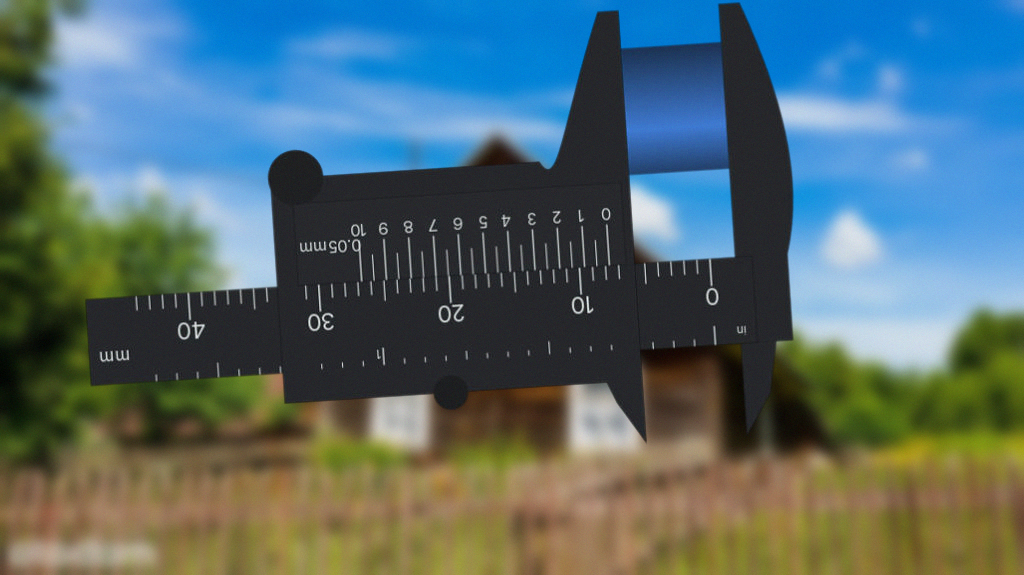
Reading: 7.7 mm
